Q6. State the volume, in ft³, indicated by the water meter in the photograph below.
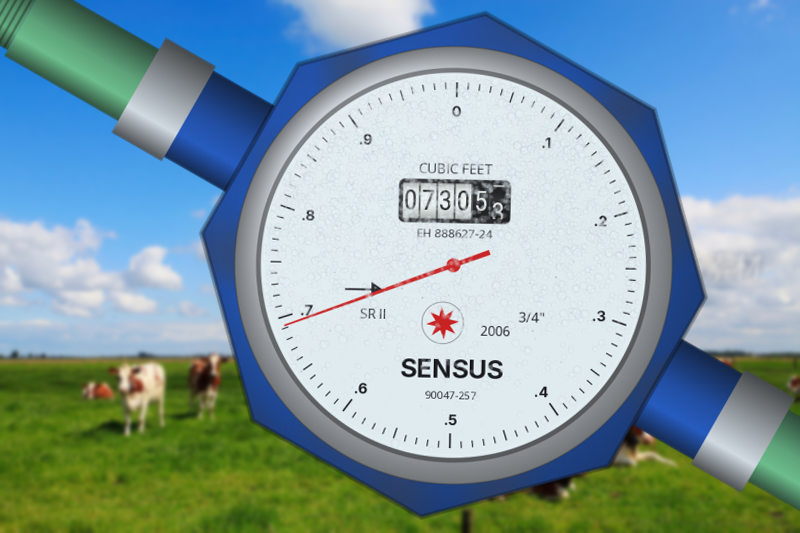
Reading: 73052.69 ft³
